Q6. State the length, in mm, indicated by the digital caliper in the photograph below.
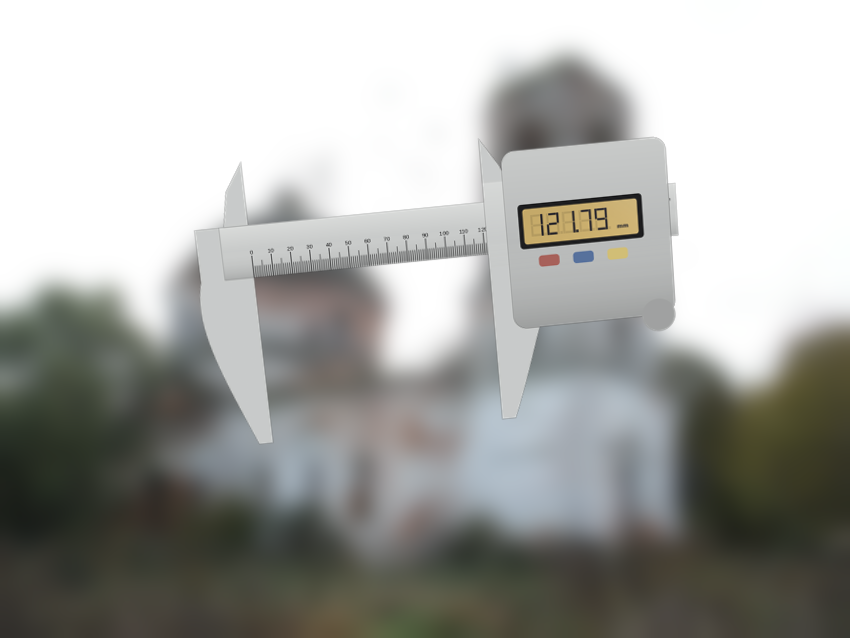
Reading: 121.79 mm
